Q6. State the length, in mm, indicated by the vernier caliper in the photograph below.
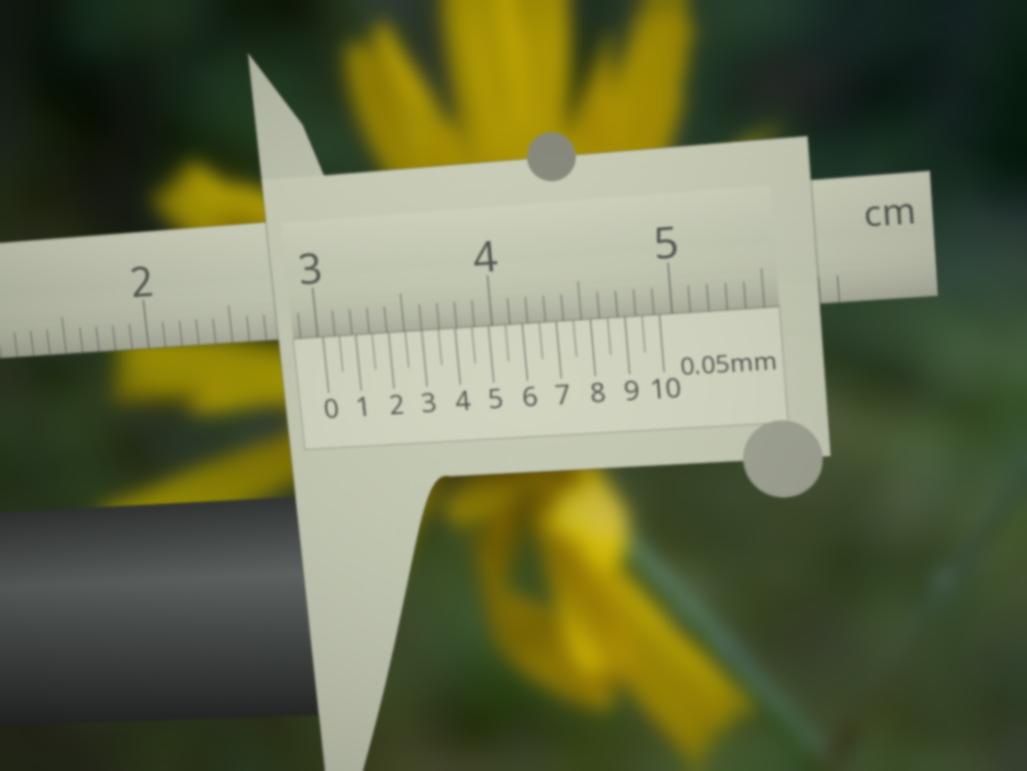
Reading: 30.3 mm
